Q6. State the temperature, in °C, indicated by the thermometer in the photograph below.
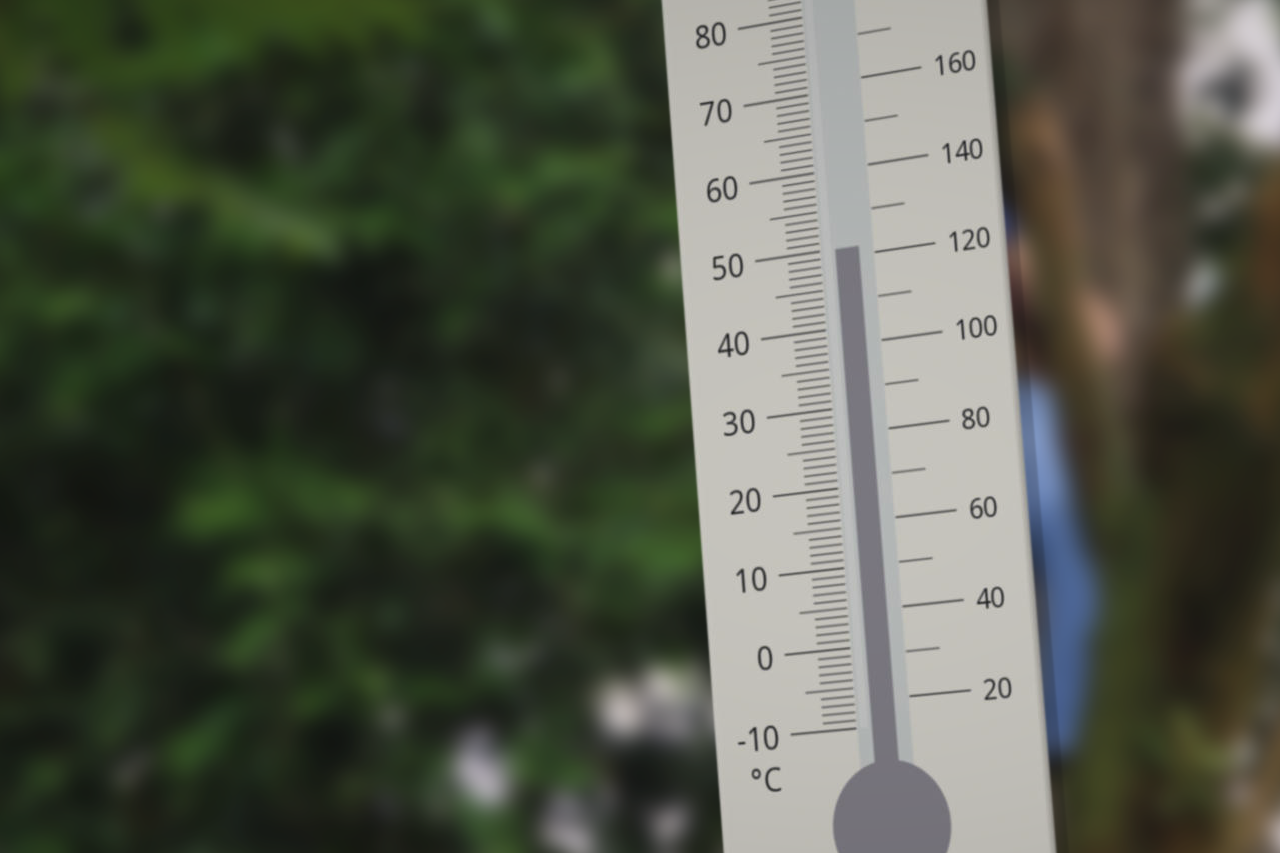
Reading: 50 °C
